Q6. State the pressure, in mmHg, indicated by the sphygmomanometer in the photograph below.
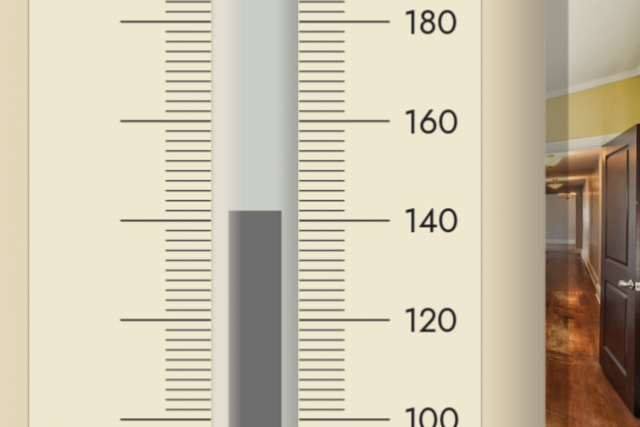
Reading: 142 mmHg
